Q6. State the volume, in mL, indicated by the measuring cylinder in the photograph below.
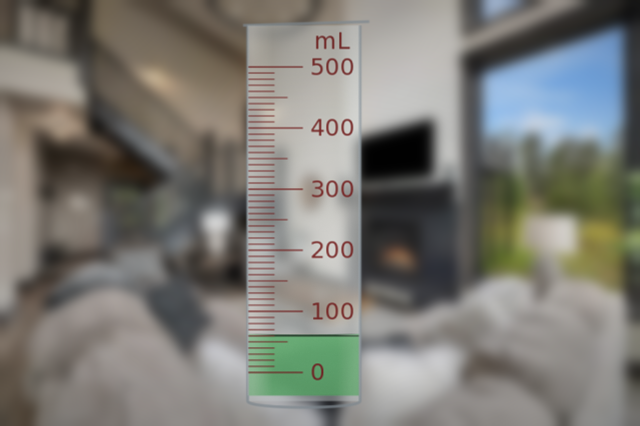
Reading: 60 mL
